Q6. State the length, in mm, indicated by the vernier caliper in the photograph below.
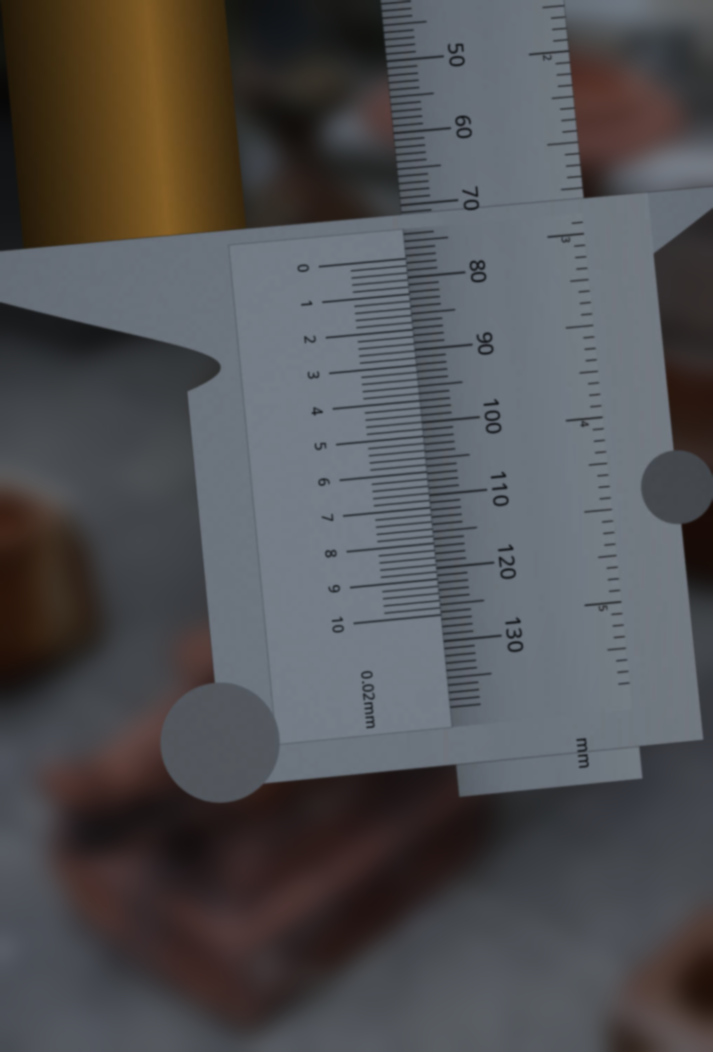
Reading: 77.4 mm
